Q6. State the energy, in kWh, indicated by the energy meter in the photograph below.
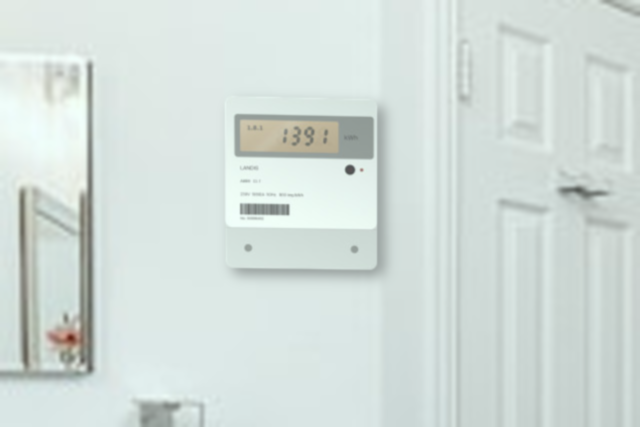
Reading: 1391 kWh
